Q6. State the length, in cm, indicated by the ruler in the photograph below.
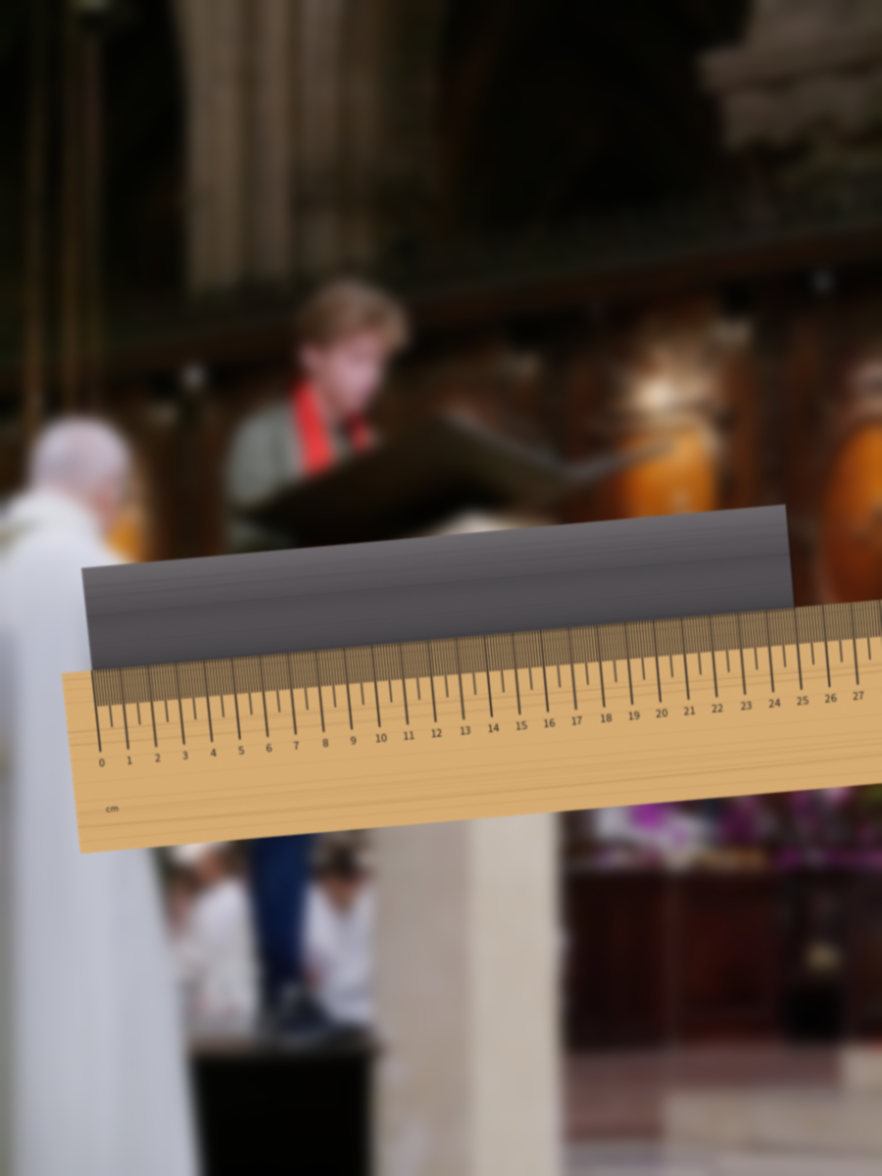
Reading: 25 cm
